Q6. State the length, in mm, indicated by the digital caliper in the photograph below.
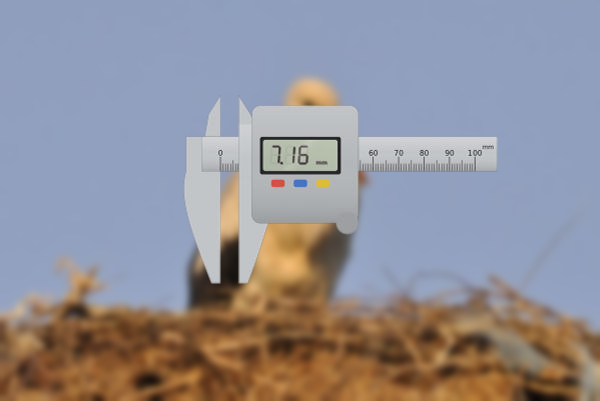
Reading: 7.16 mm
